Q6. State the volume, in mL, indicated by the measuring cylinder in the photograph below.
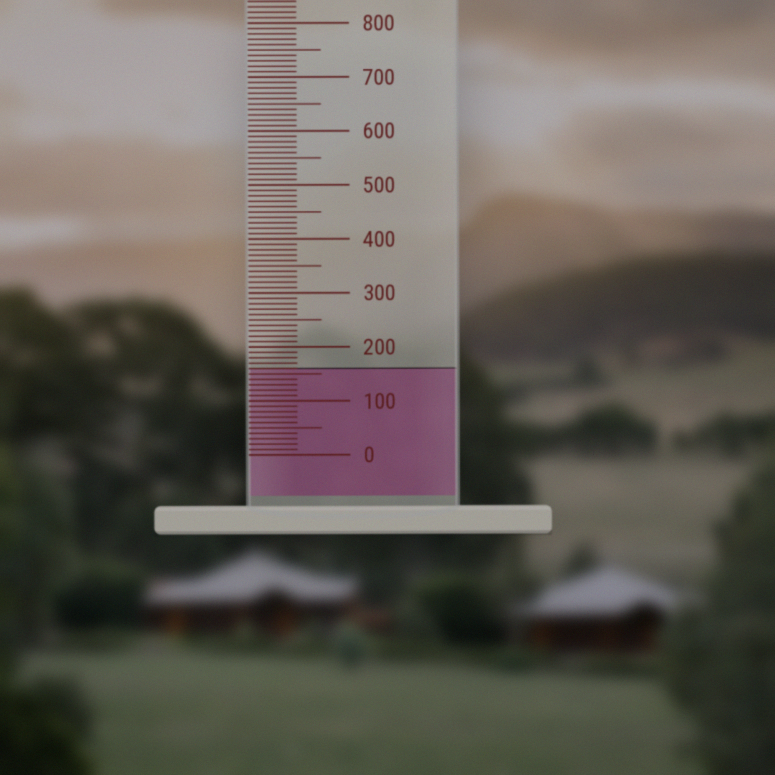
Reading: 160 mL
